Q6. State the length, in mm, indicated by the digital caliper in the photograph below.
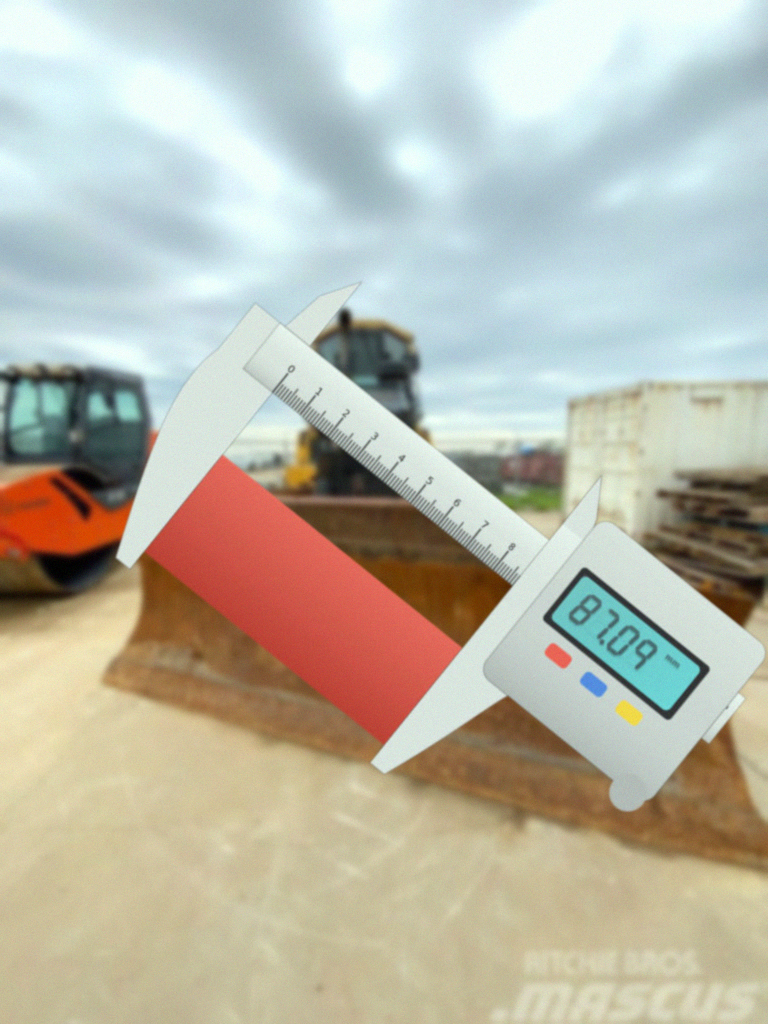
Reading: 87.09 mm
